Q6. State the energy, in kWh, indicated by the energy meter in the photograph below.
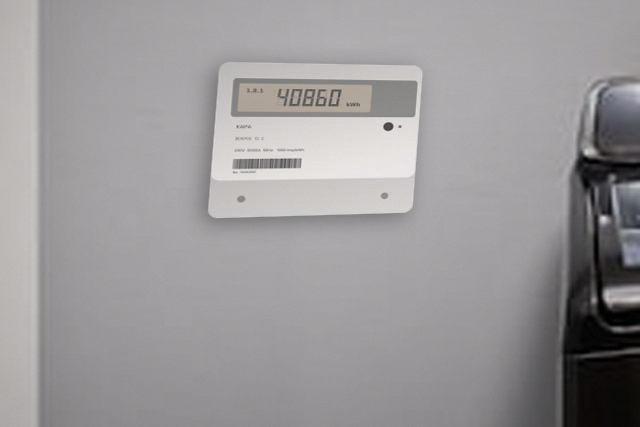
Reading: 40860 kWh
